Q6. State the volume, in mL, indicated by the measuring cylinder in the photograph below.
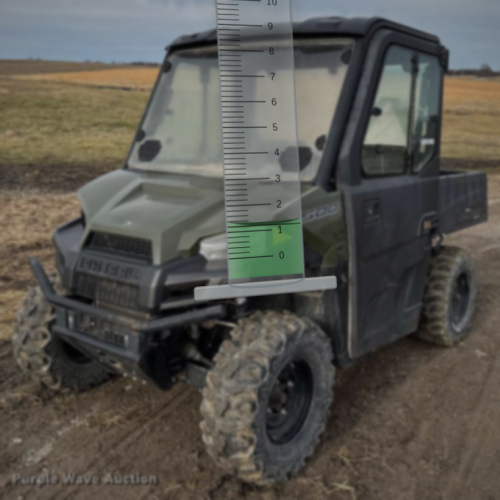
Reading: 1.2 mL
